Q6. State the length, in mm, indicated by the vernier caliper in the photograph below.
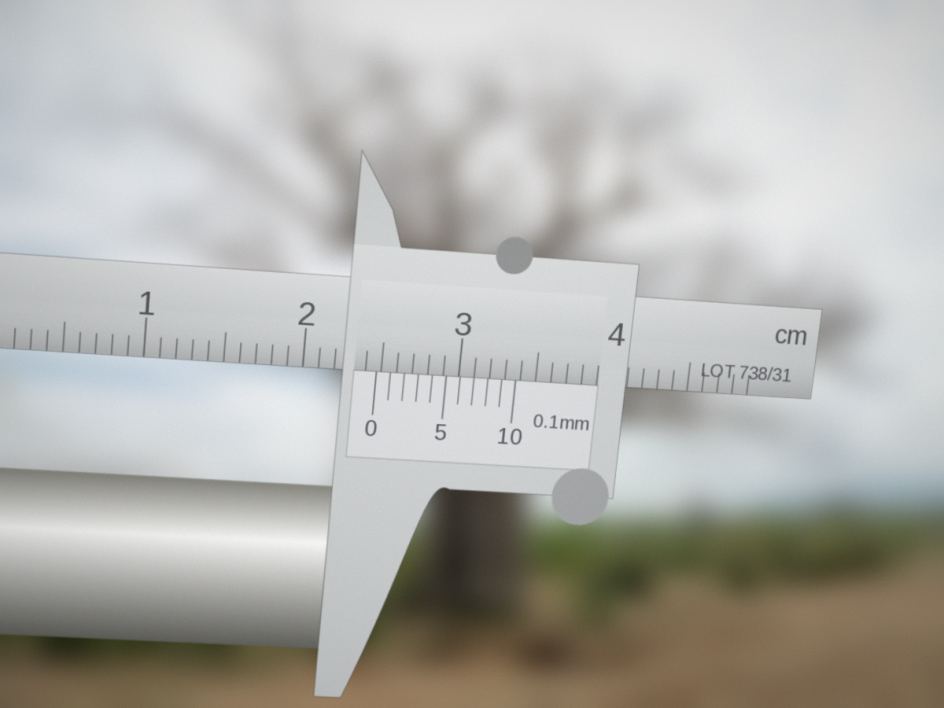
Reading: 24.7 mm
